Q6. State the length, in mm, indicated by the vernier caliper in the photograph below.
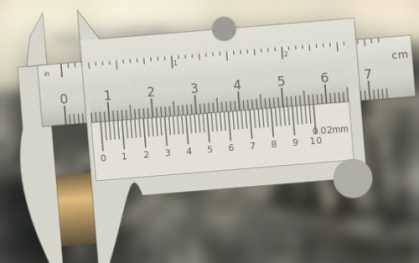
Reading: 8.0 mm
